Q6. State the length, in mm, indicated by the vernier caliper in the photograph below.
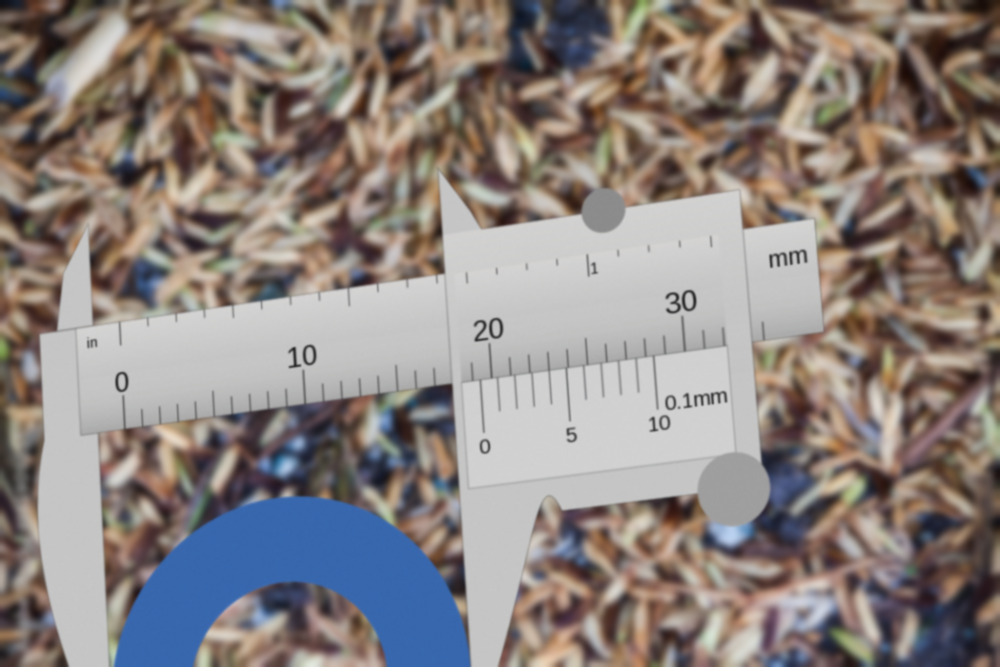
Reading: 19.4 mm
